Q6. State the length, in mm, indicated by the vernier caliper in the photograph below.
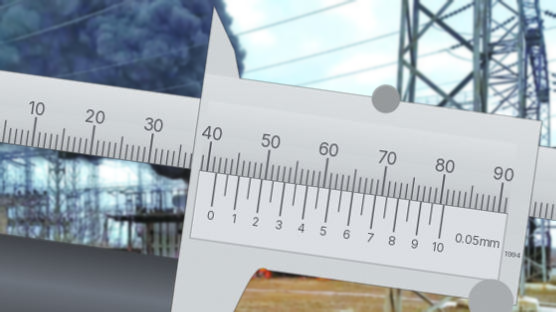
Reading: 41.6 mm
